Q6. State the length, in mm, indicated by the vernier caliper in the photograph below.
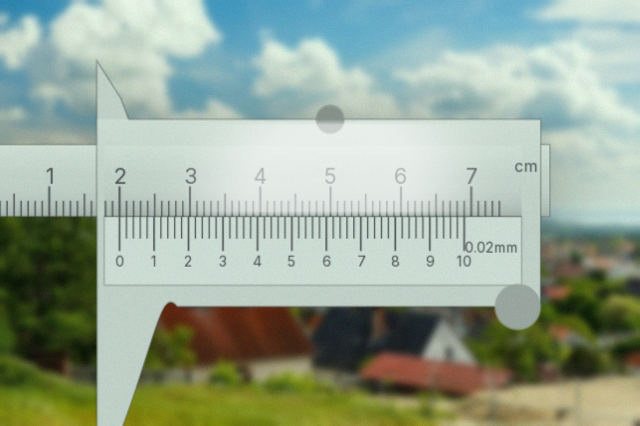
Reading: 20.0 mm
